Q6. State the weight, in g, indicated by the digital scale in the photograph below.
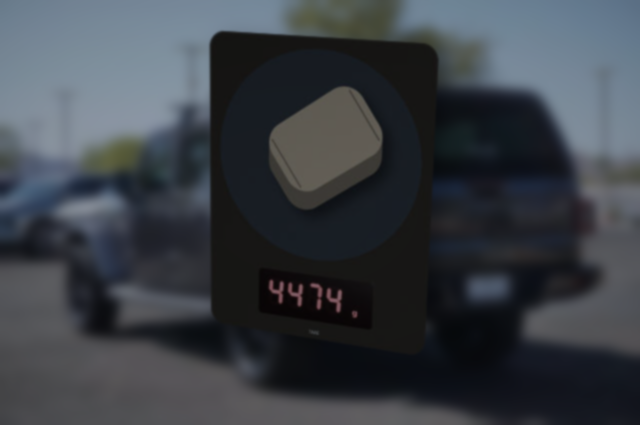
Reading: 4474 g
